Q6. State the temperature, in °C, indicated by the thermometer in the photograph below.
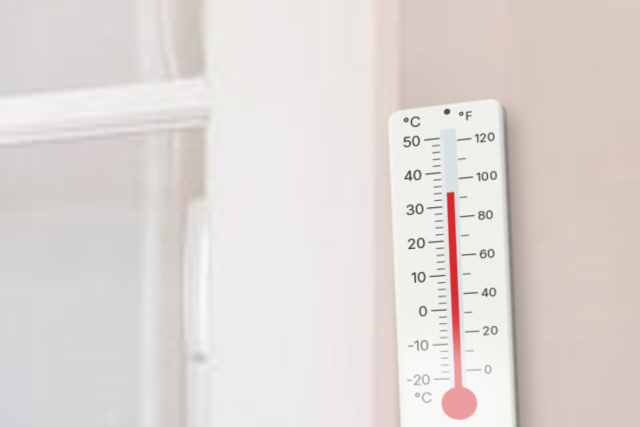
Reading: 34 °C
